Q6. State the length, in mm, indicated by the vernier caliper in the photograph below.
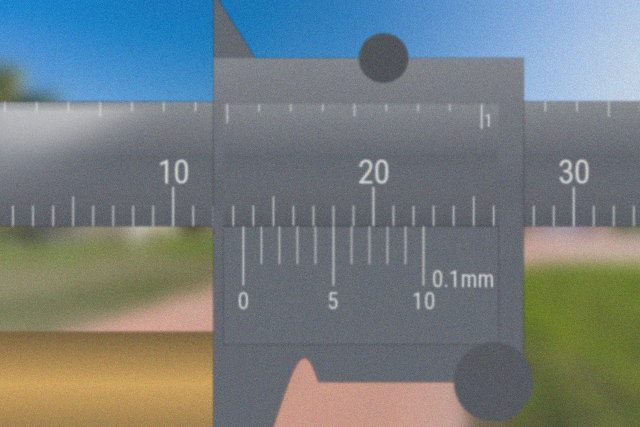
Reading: 13.5 mm
